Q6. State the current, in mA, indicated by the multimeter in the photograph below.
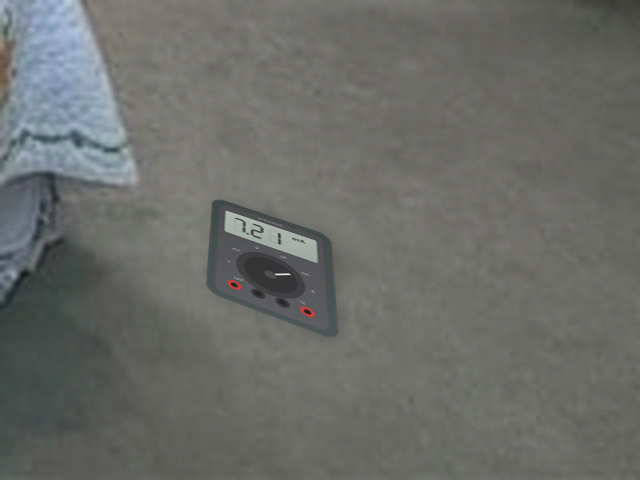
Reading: 7.21 mA
